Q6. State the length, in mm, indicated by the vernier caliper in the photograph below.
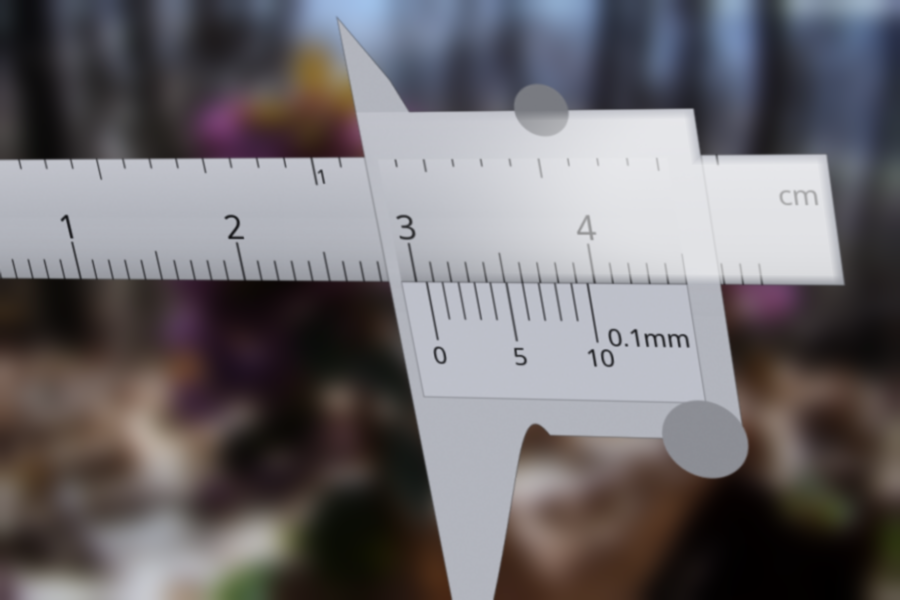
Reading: 30.6 mm
